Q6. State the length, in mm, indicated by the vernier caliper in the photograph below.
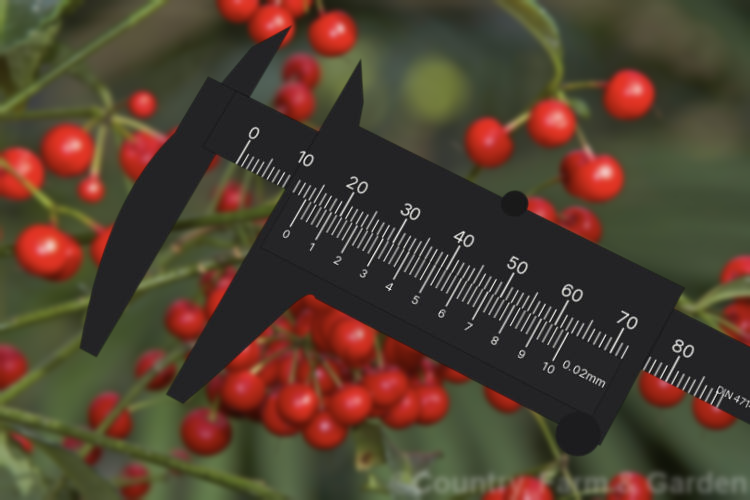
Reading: 13.5 mm
